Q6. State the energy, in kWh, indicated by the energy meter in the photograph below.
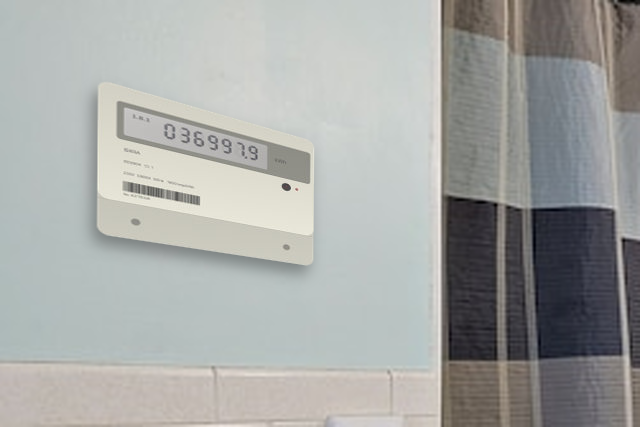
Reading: 36997.9 kWh
